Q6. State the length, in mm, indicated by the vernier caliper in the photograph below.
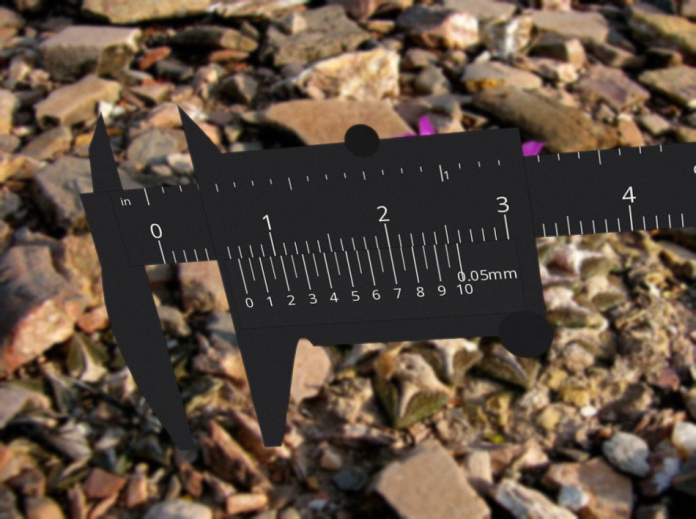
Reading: 6.7 mm
